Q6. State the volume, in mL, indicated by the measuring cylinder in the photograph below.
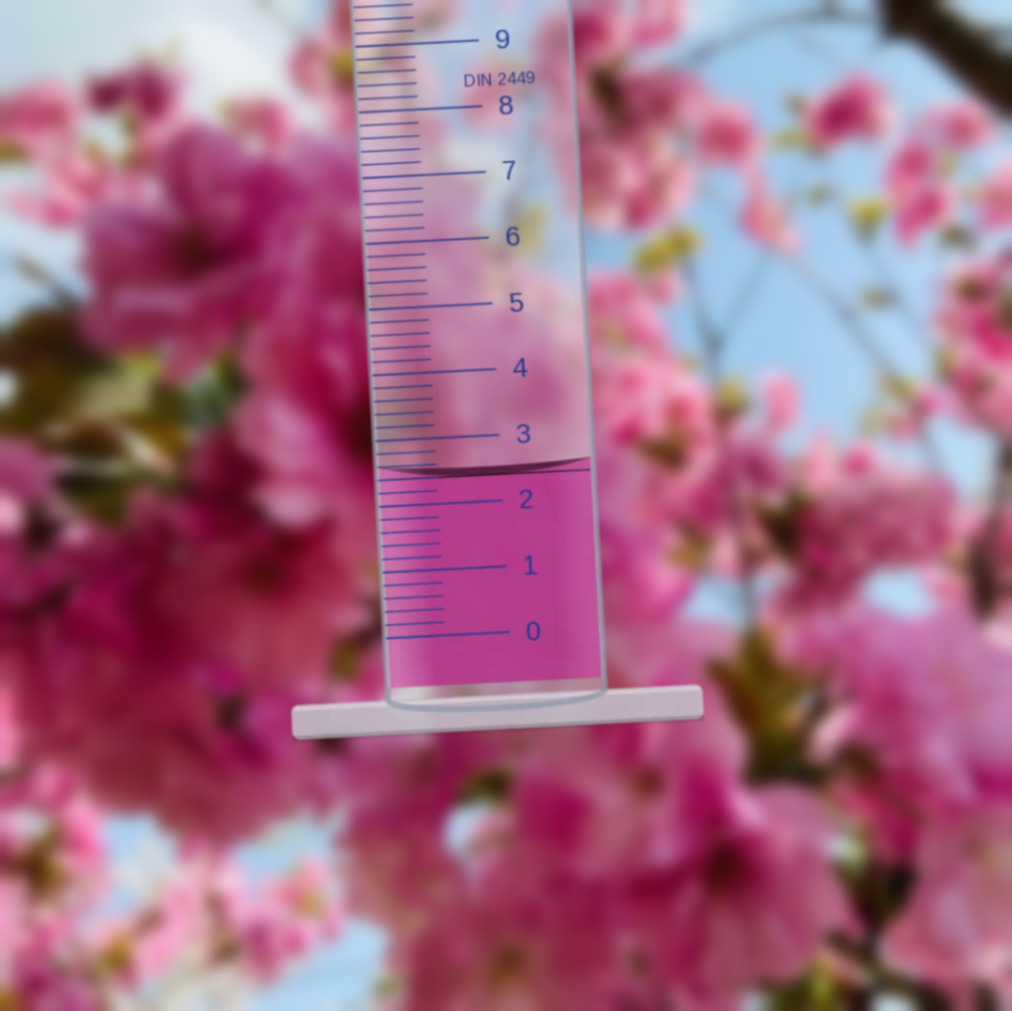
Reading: 2.4 mL
